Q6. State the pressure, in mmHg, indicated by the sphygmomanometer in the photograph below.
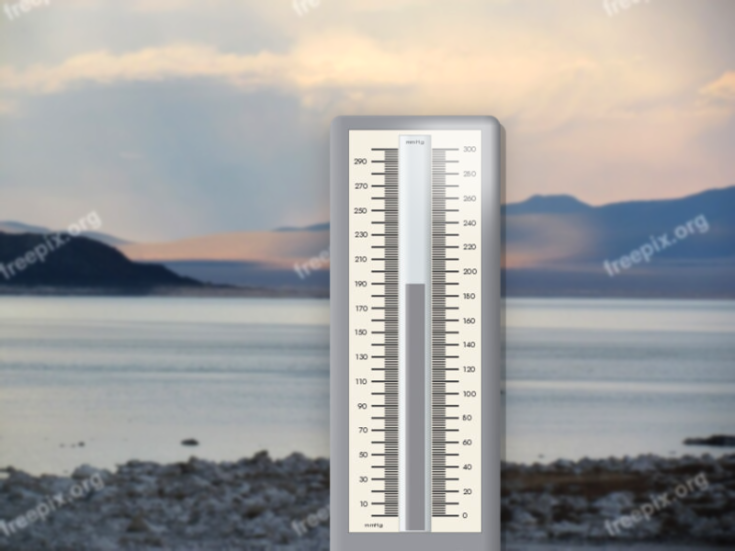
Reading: 190 mmHg
